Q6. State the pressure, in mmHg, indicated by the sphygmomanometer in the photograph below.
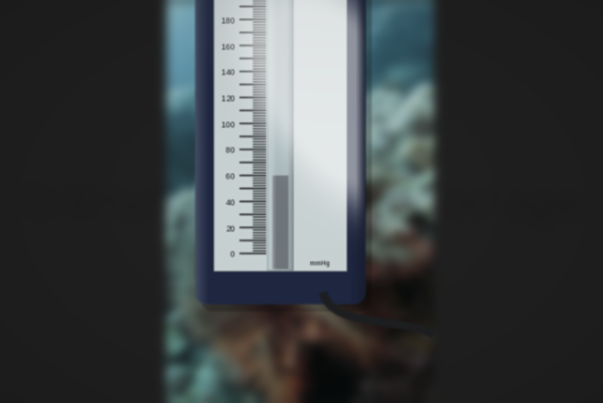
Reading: 60 mmHg
